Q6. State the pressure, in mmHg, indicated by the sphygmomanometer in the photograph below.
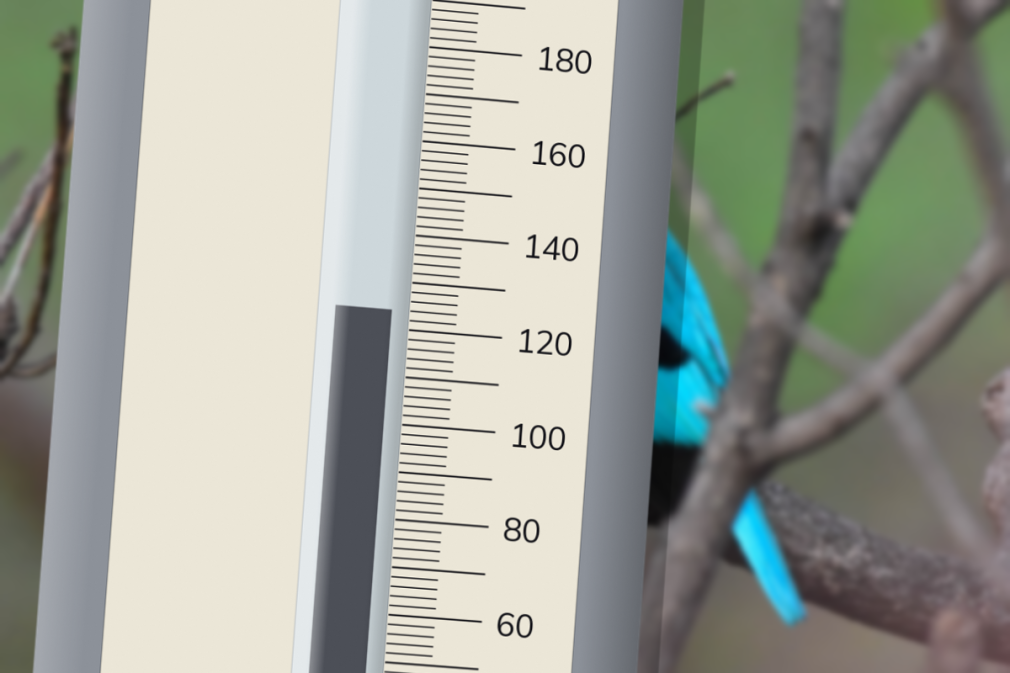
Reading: 124 mmHg
